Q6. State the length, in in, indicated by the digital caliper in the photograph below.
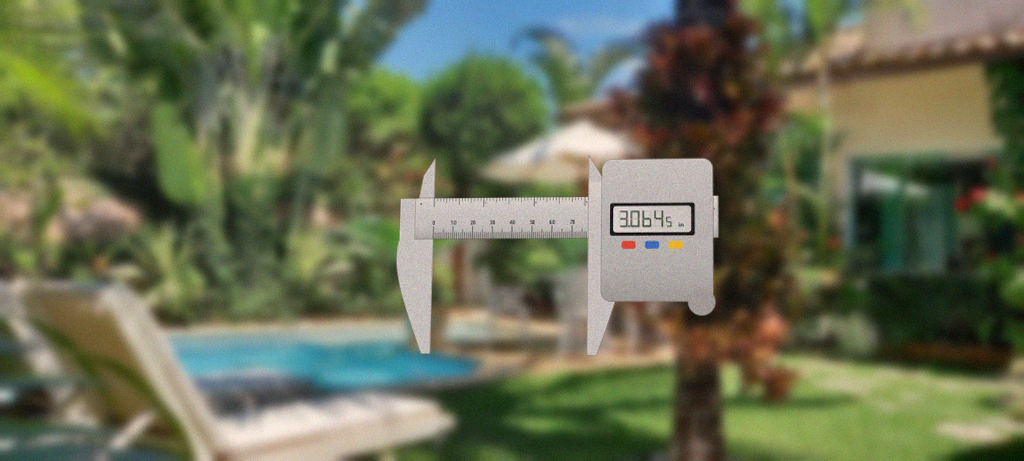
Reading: 3.0645 in
